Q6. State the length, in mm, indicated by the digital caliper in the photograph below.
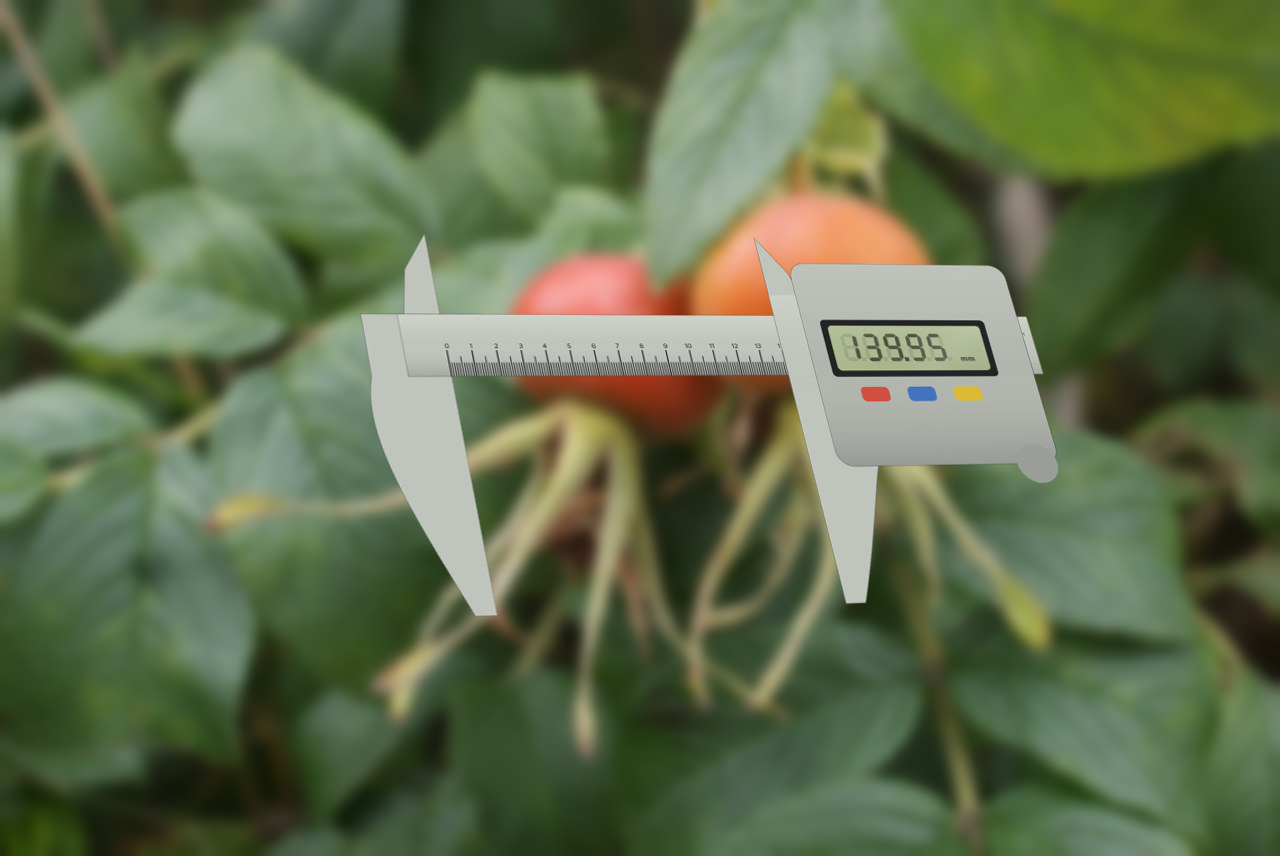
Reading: 139.95 mm
